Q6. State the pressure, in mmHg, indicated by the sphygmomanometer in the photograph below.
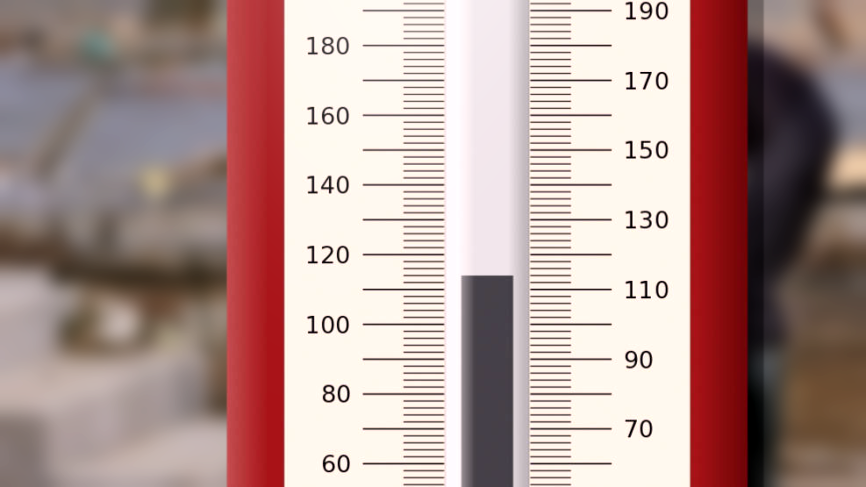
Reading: 114 mmHg
